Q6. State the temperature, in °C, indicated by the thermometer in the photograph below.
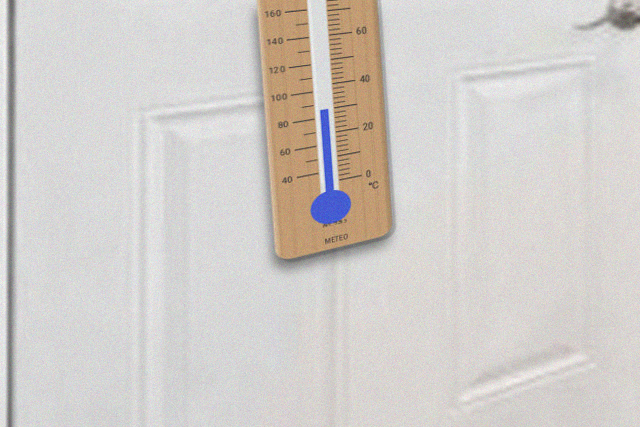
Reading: 30 °C
